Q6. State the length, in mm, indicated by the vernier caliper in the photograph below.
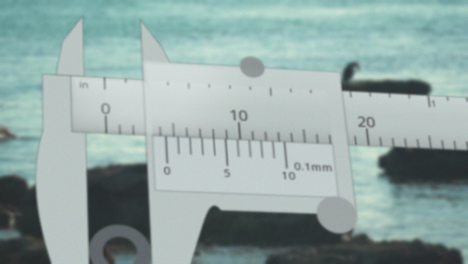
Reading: 4.4 mm
